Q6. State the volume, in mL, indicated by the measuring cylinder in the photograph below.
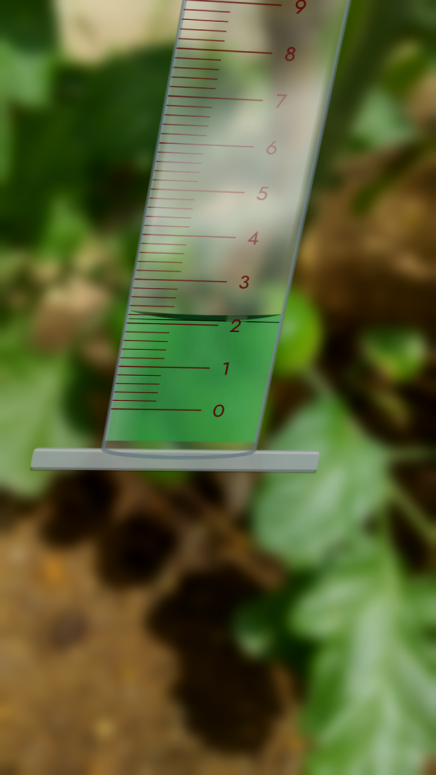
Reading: 2.1 mL
